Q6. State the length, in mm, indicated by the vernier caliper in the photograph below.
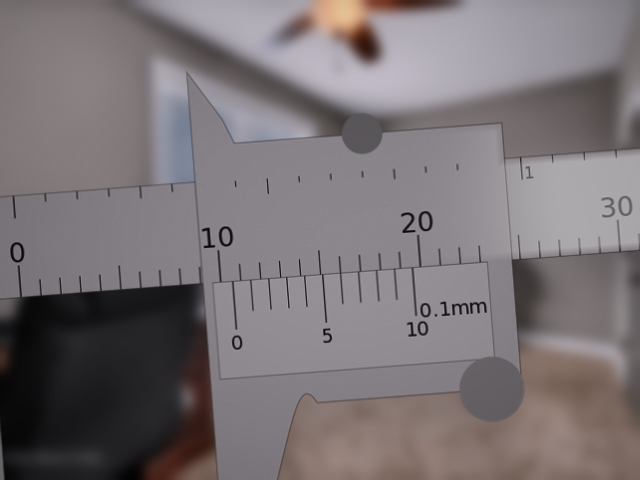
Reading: 10.6 mm
